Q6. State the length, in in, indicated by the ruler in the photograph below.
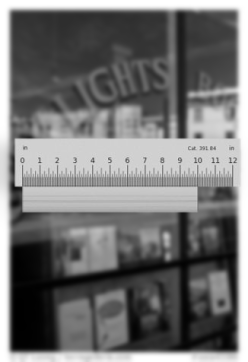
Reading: 10 in
